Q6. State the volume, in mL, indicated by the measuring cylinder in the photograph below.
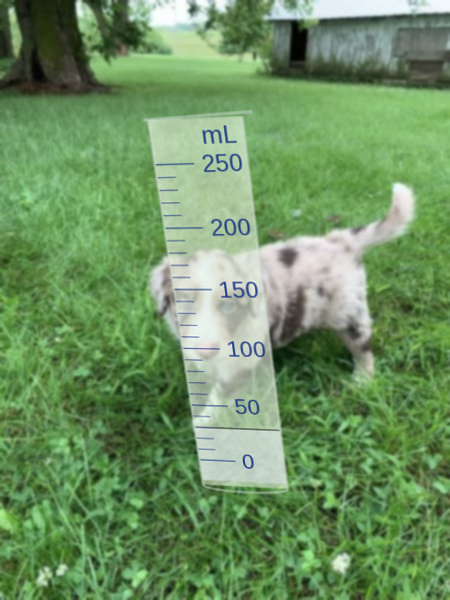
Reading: 30 mL
